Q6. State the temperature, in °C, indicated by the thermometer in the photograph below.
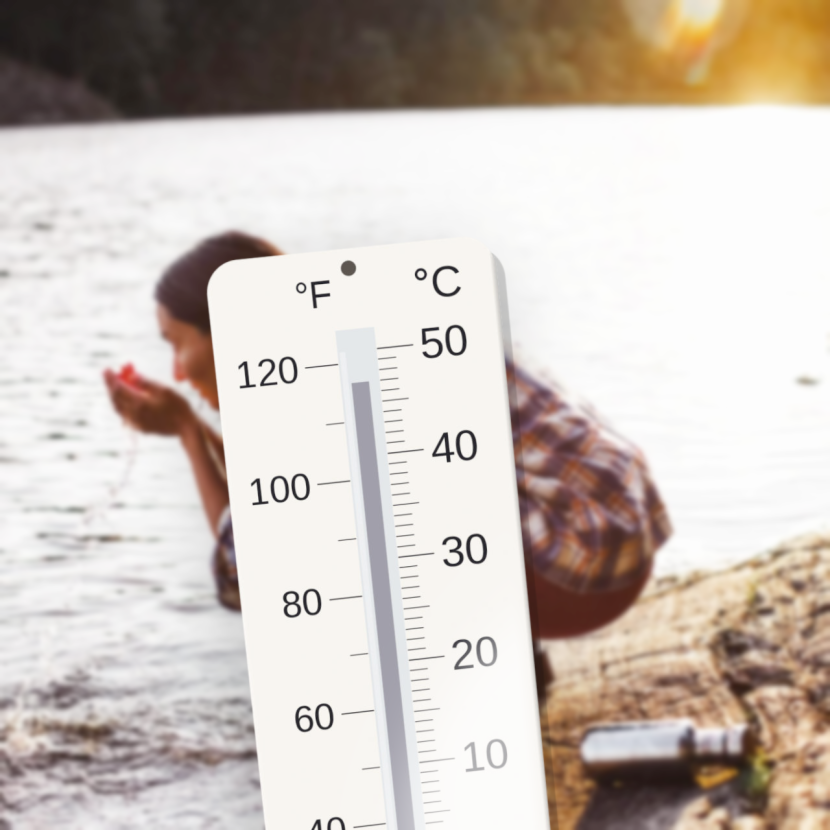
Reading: 47 °C
